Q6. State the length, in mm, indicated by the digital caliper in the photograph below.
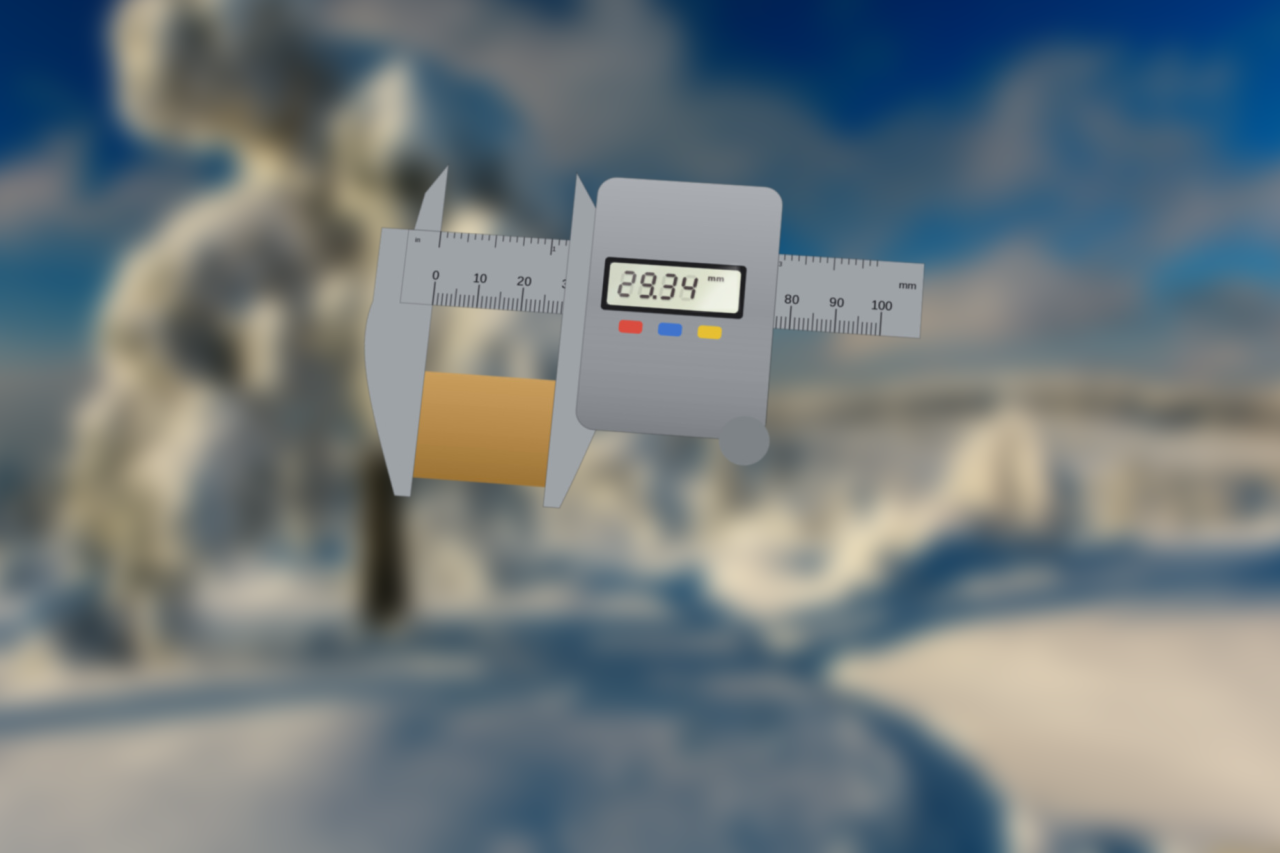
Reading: 29.34 mm
